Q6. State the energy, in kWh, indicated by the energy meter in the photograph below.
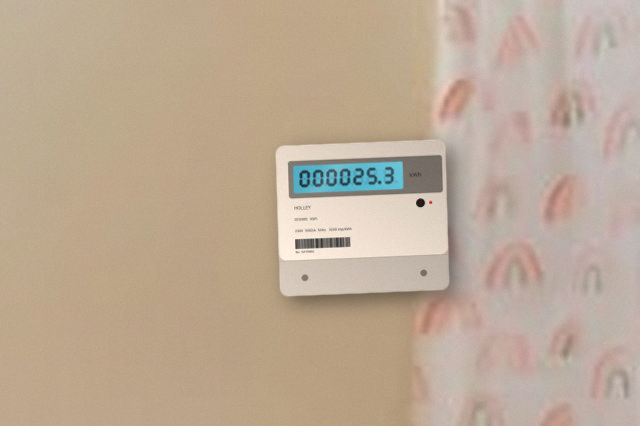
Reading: 25.3 kWh
